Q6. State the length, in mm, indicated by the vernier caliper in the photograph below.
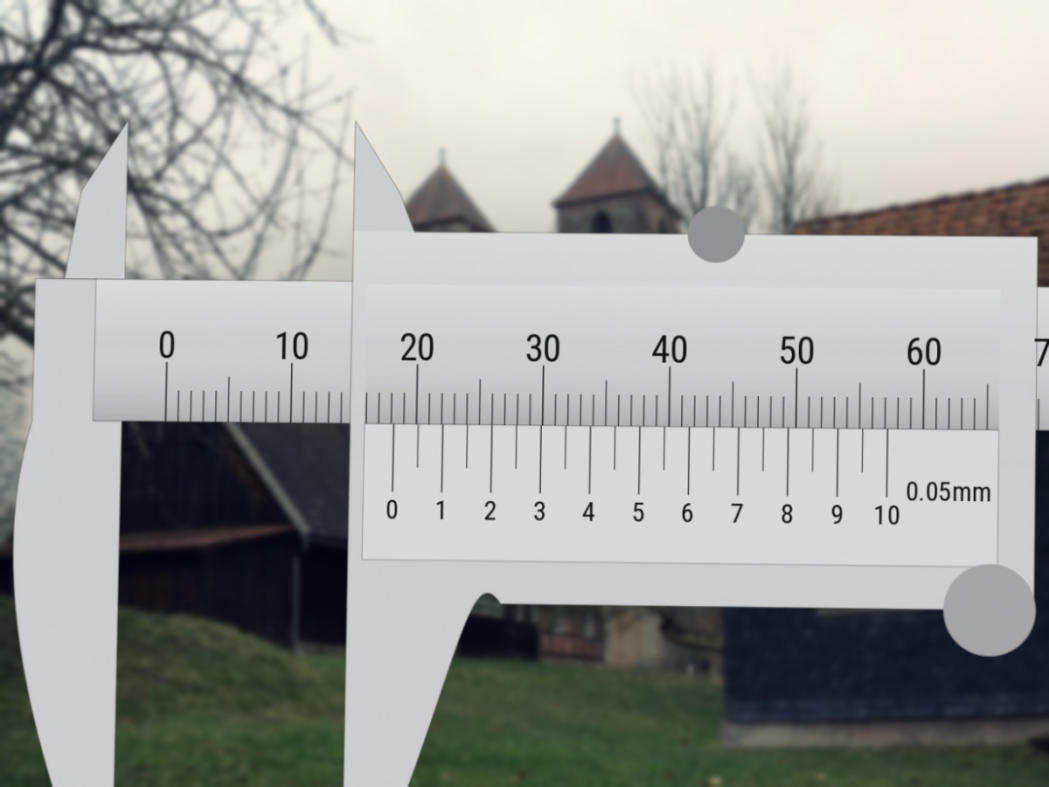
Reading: 18.2 mm
